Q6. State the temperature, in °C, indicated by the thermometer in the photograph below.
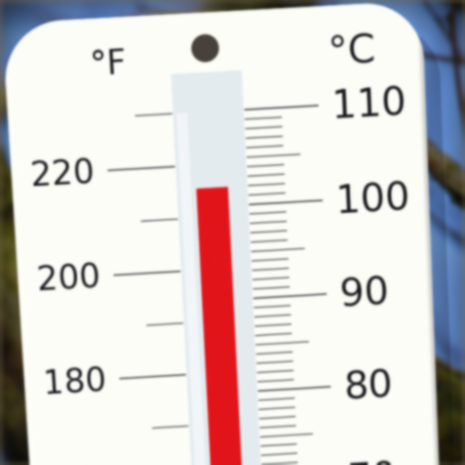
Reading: 102 °C
